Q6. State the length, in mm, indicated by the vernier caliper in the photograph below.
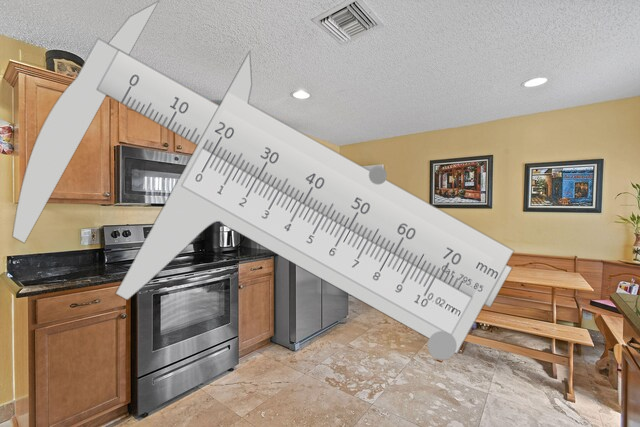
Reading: 20.0 mm
